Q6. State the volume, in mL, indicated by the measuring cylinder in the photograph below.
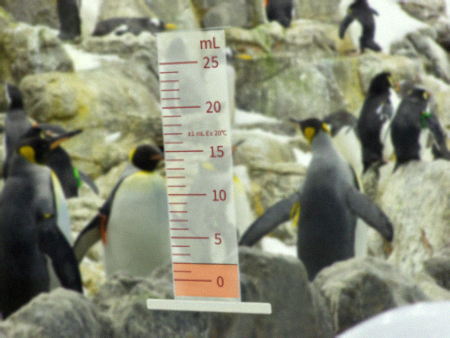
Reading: 2 mL
